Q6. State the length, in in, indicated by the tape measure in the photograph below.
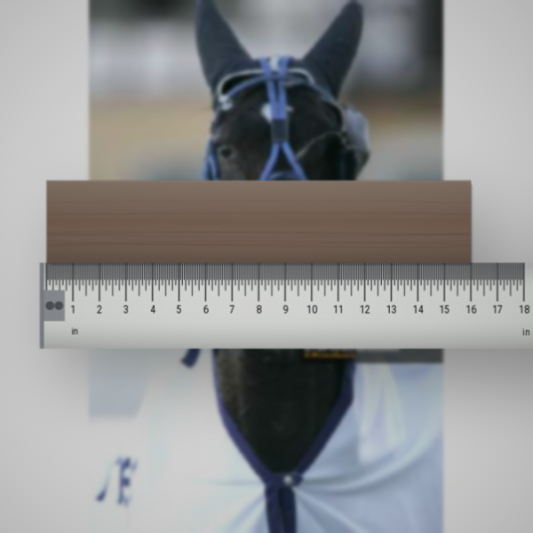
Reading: 16 in
